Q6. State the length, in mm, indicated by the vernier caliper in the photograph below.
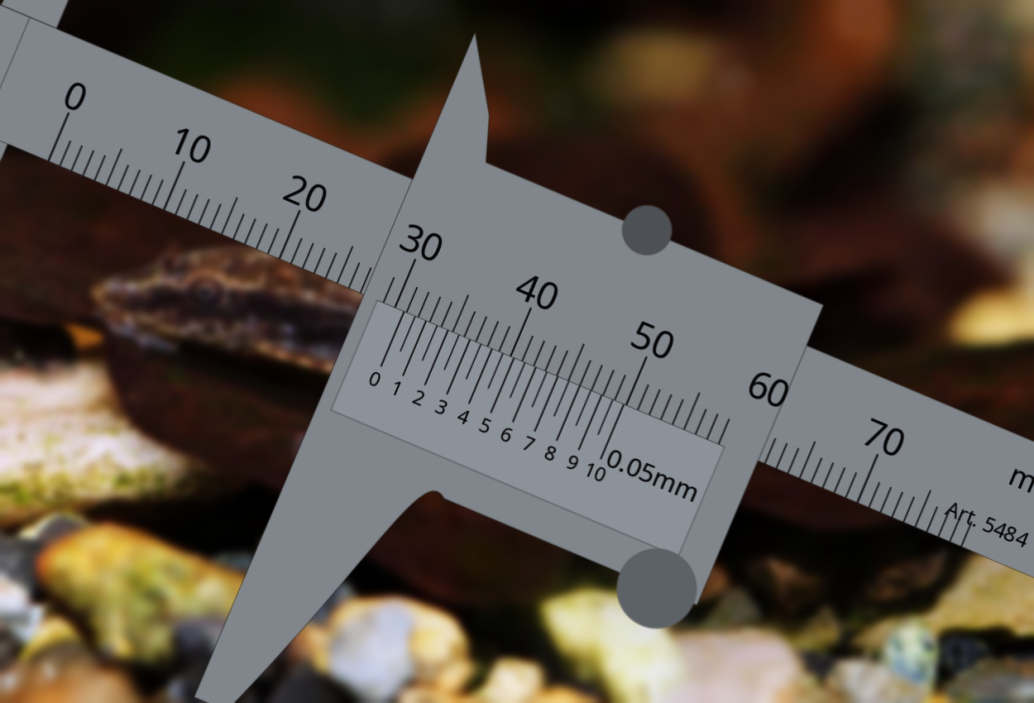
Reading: 30.8 mm
